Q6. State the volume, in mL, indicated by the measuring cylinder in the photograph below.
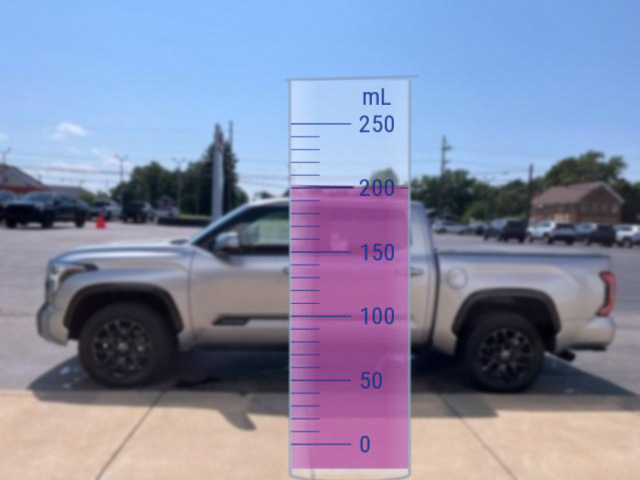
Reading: 200 mL
